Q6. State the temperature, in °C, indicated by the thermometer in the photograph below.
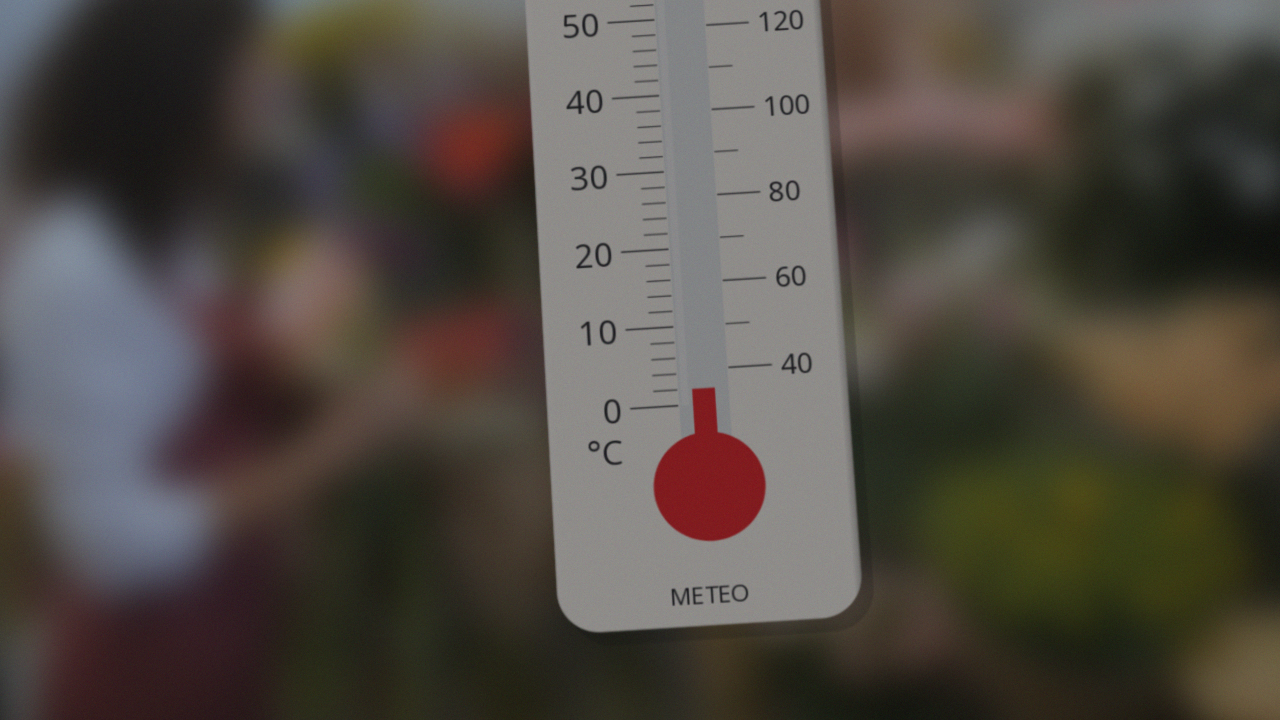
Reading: 2 °C
